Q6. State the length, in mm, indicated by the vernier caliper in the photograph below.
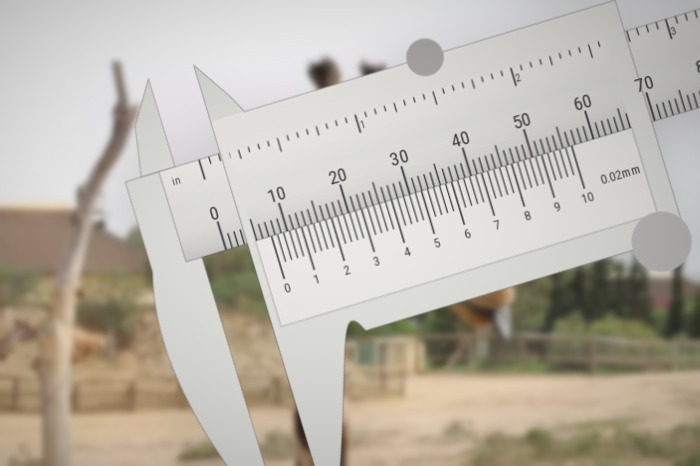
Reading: 7.4 mm
